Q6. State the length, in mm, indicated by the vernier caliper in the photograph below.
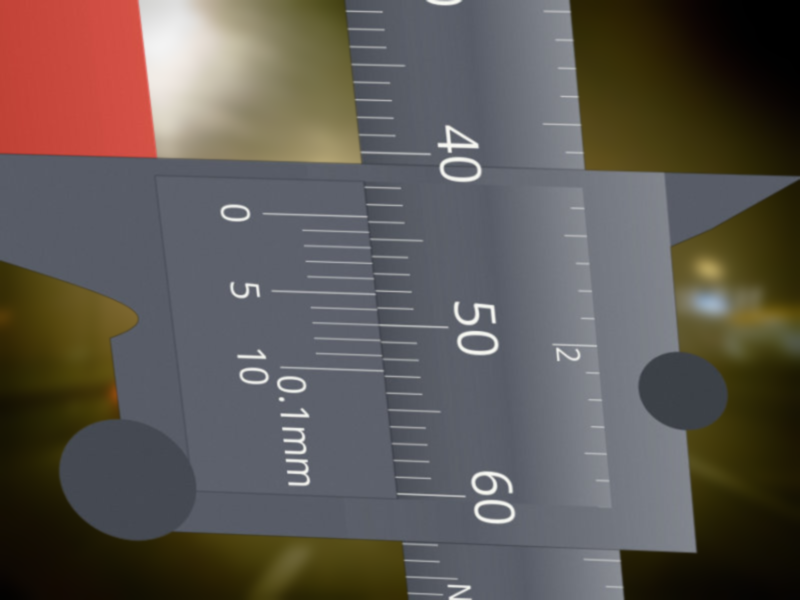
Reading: 43.7 mm
